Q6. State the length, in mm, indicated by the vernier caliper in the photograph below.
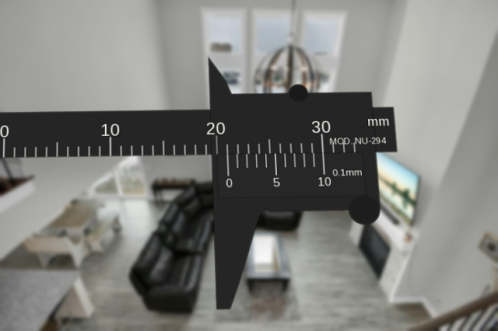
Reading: 21.0 mm
